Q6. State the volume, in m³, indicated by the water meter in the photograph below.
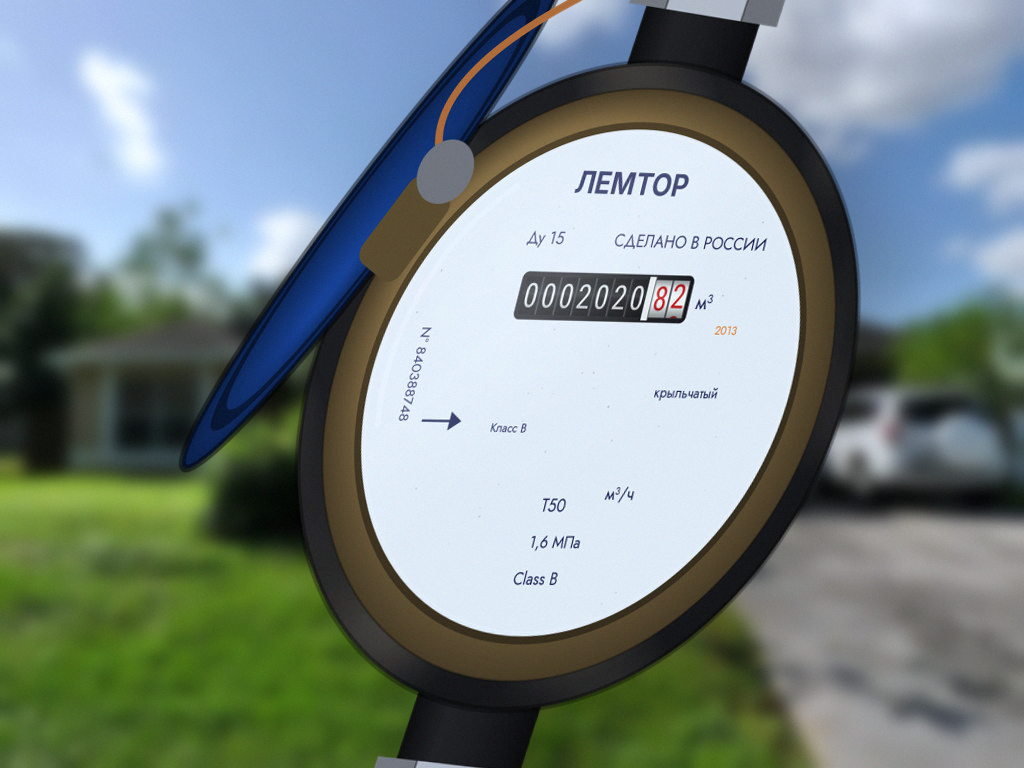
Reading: 2020.82 m³
